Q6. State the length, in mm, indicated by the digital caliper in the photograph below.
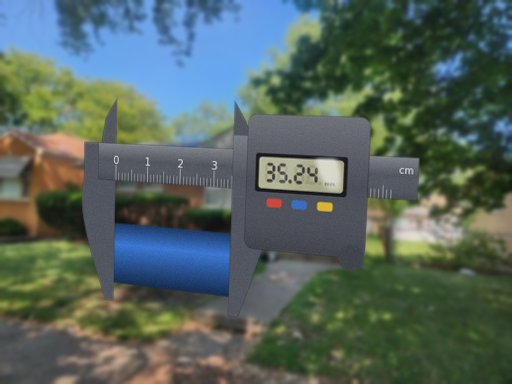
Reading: 35.24 mm
